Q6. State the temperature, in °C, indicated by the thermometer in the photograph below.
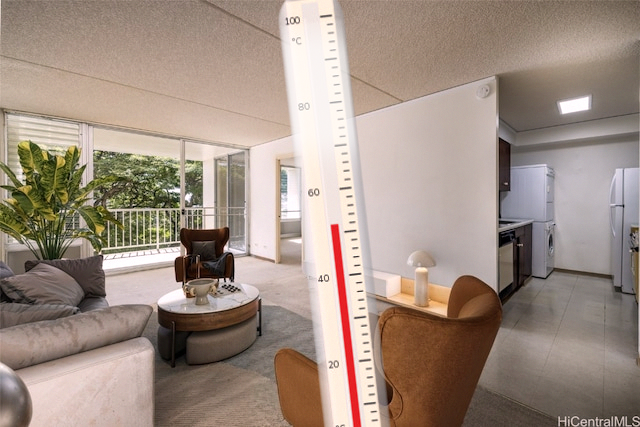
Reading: 52 °C
